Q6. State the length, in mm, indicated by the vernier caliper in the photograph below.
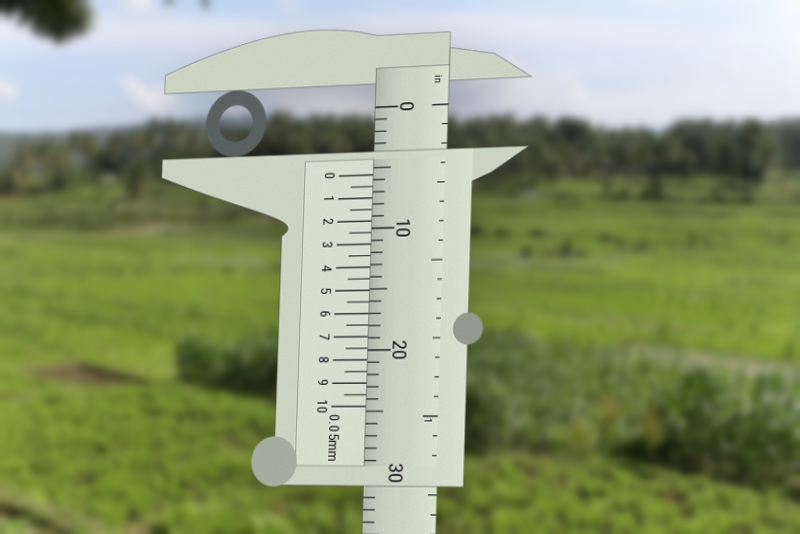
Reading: 5.6 mm
